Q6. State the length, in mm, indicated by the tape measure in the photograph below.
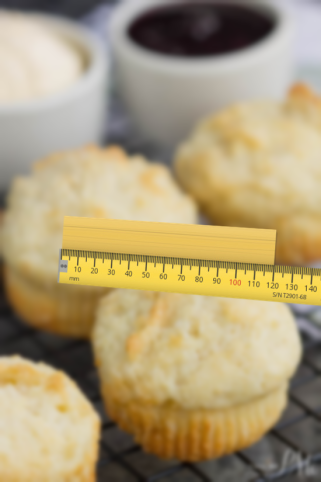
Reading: 120 mm
